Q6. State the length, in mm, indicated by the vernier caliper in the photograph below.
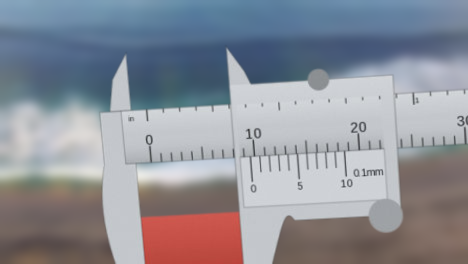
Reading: 9.6 mm
